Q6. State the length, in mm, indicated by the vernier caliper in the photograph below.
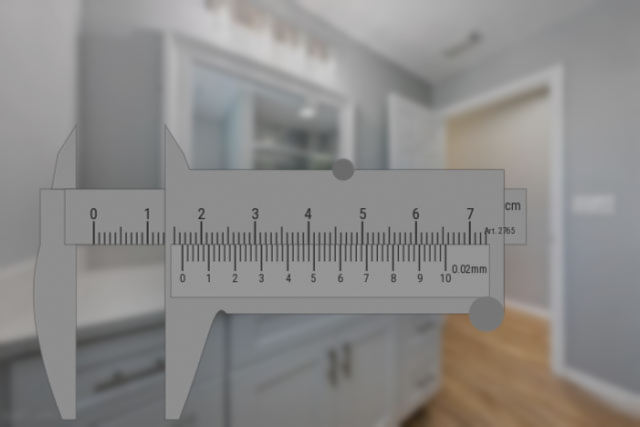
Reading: 16.5 mm
